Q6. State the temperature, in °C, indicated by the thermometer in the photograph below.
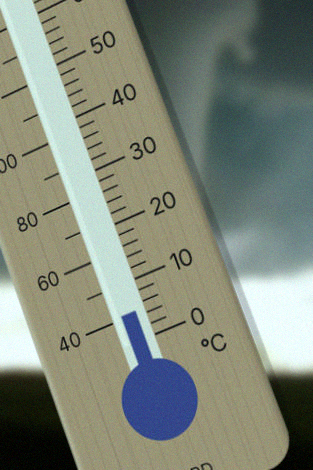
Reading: 5 °C
